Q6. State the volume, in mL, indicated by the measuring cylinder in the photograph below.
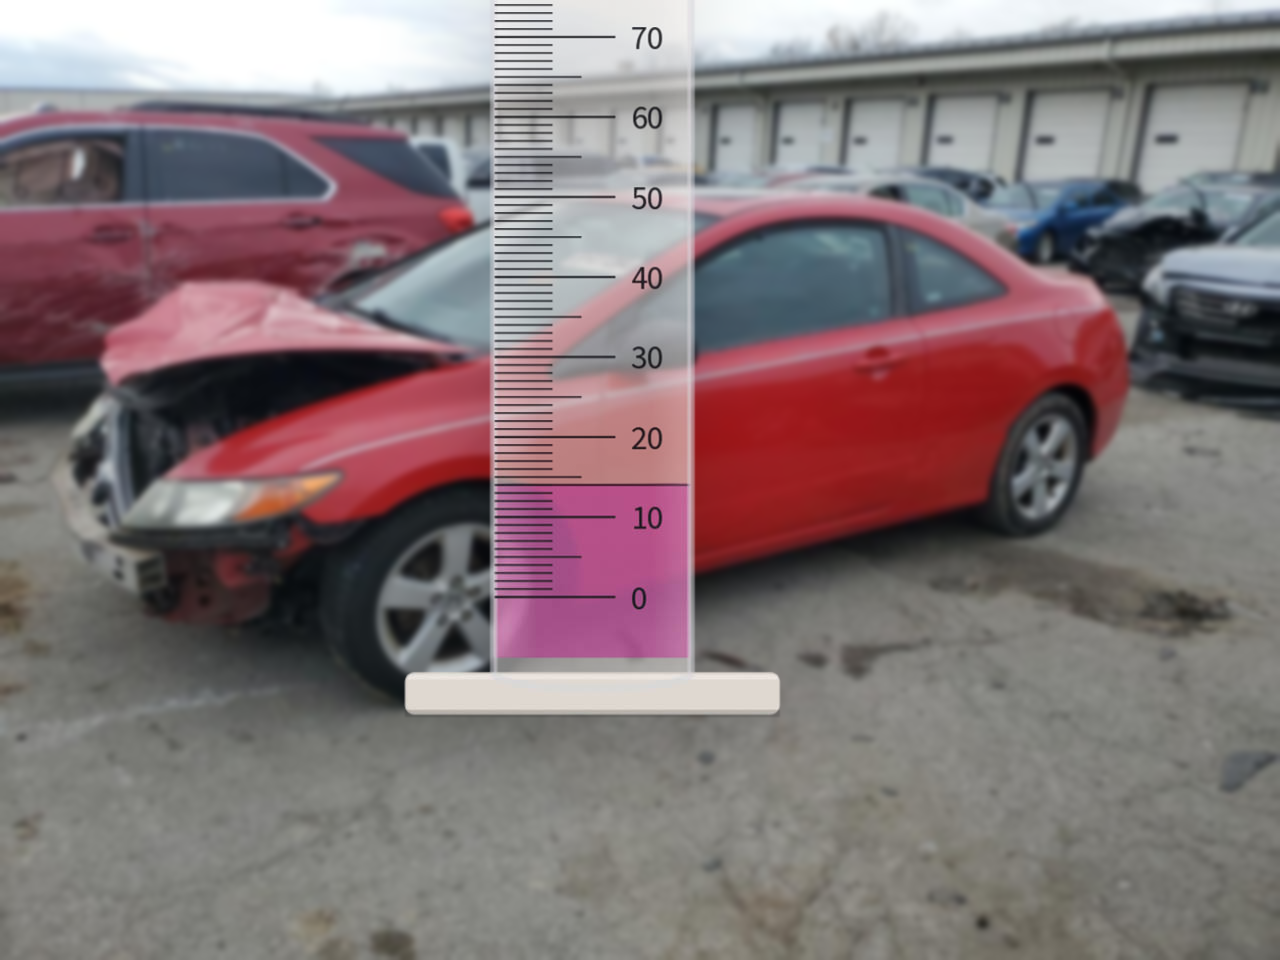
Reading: 14 mL
